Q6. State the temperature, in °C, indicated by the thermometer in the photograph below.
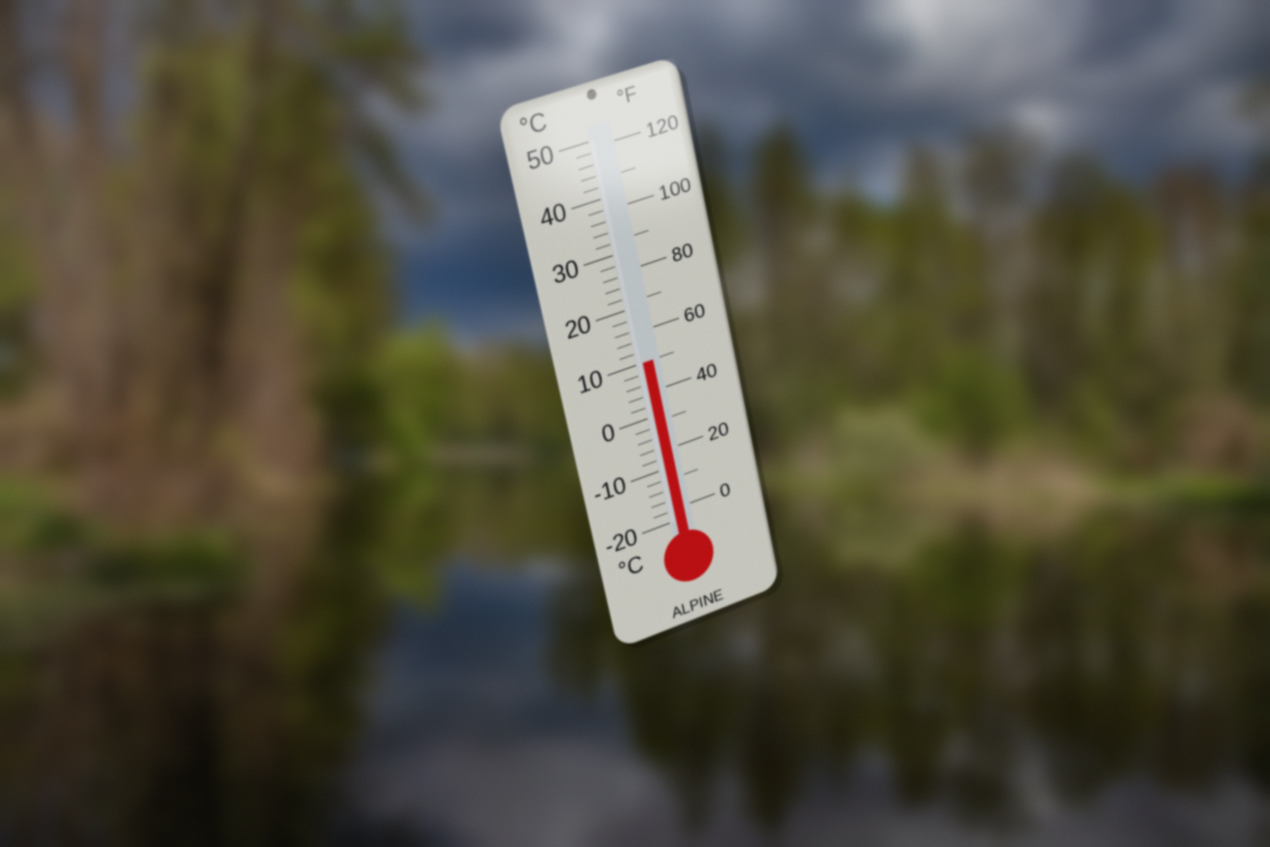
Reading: 10 °C
